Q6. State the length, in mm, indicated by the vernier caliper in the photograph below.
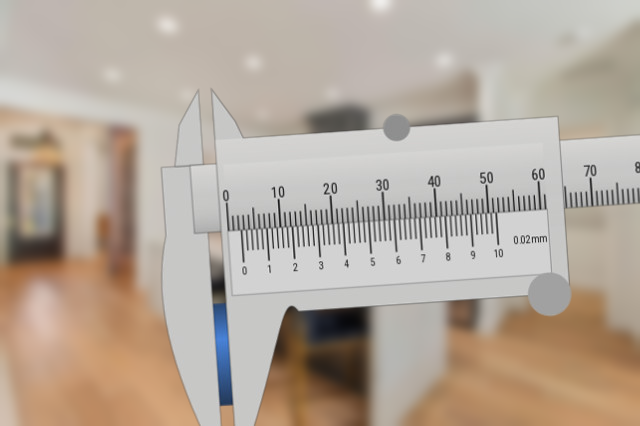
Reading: 2.5 mm
